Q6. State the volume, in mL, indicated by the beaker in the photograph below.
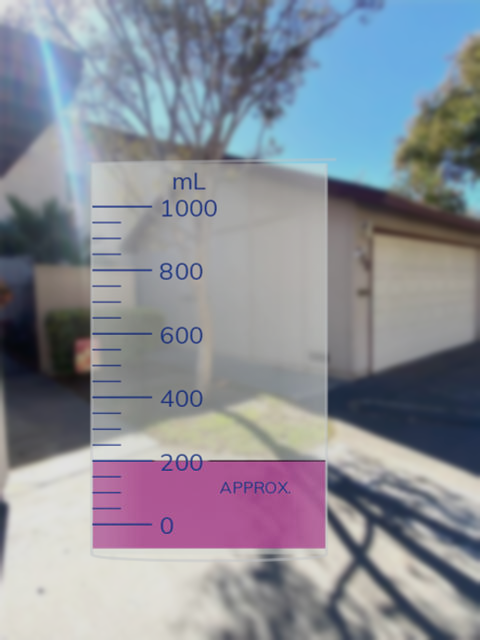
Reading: 200 mL
